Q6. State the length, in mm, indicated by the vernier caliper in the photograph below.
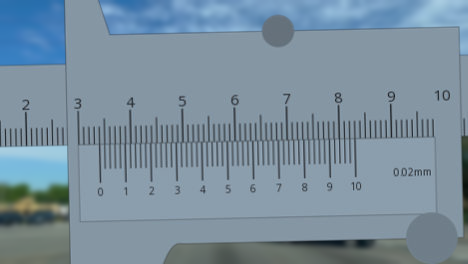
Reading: 34.0 mm
